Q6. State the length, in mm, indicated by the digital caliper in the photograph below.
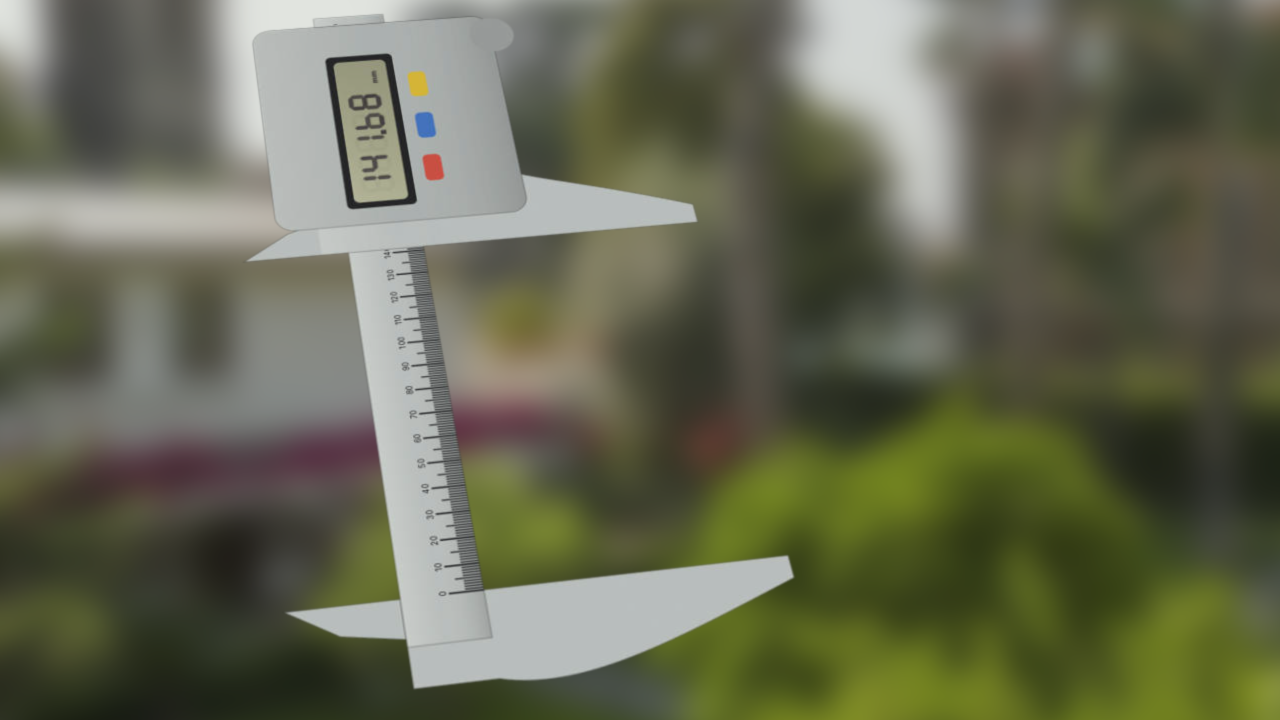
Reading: 141.68 mm
